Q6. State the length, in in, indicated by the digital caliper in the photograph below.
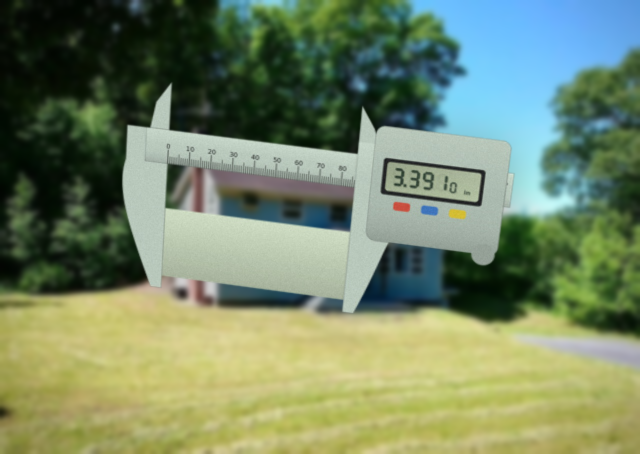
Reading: 3.3910 in
